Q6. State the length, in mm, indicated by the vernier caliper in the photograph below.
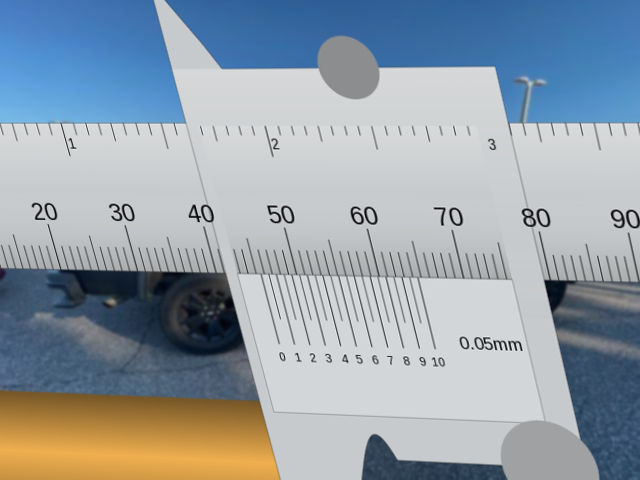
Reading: 45.6 mm
